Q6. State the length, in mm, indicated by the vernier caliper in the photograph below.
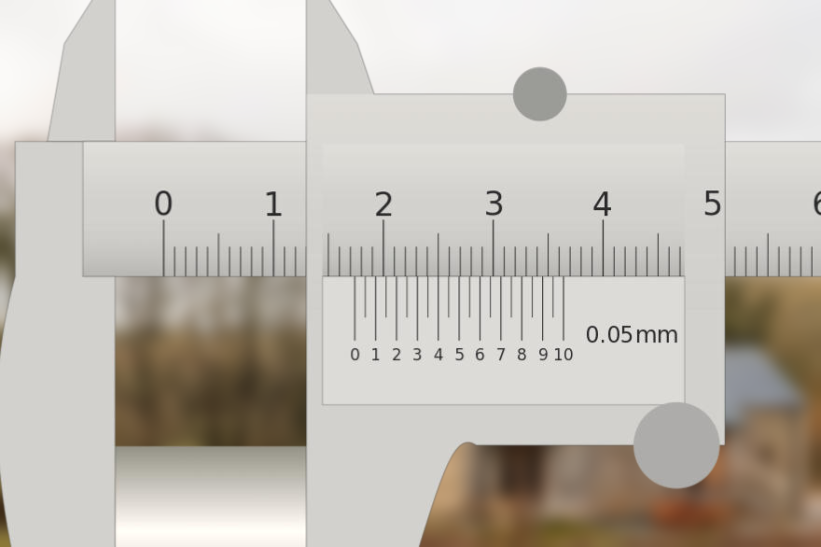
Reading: 17.4 mm
